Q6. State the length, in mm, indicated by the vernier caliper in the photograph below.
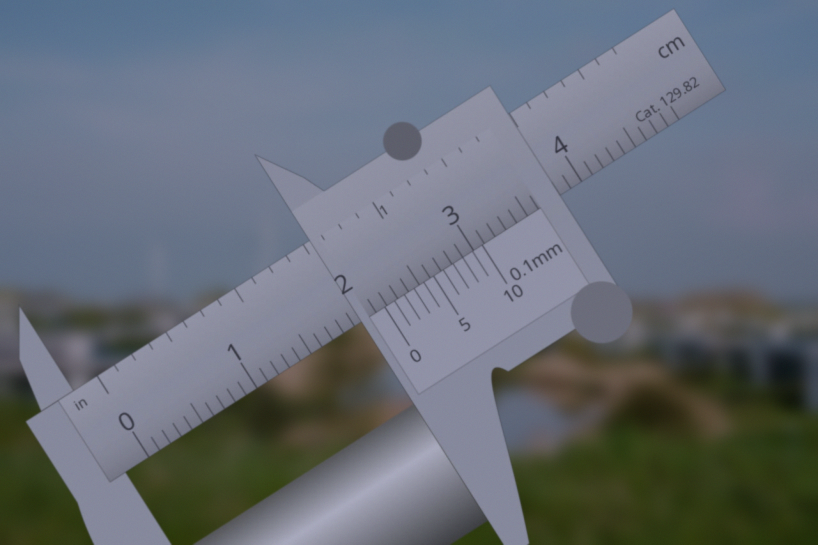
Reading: 21.8 mm
